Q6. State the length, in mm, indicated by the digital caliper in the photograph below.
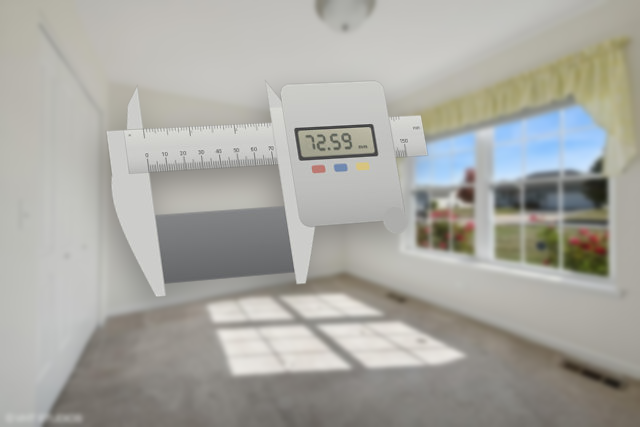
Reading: 72.59 mm
